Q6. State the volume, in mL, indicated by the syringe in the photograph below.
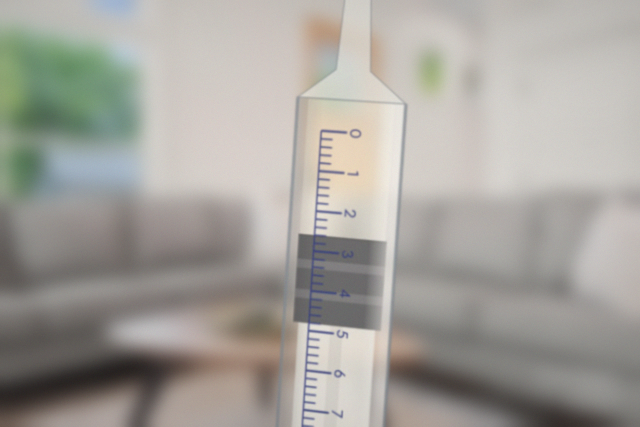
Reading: 2.6 mL
